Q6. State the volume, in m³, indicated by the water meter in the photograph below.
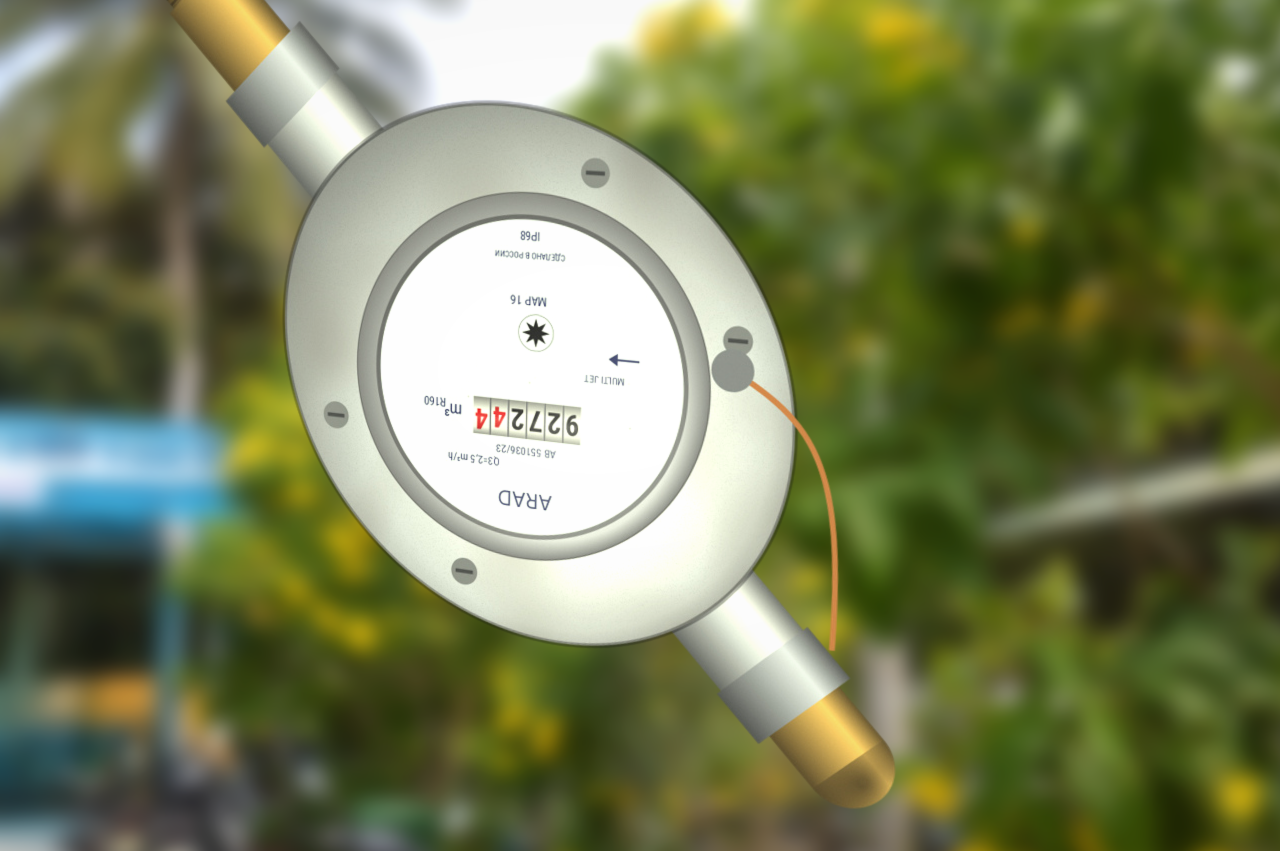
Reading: 9272.44 m³
